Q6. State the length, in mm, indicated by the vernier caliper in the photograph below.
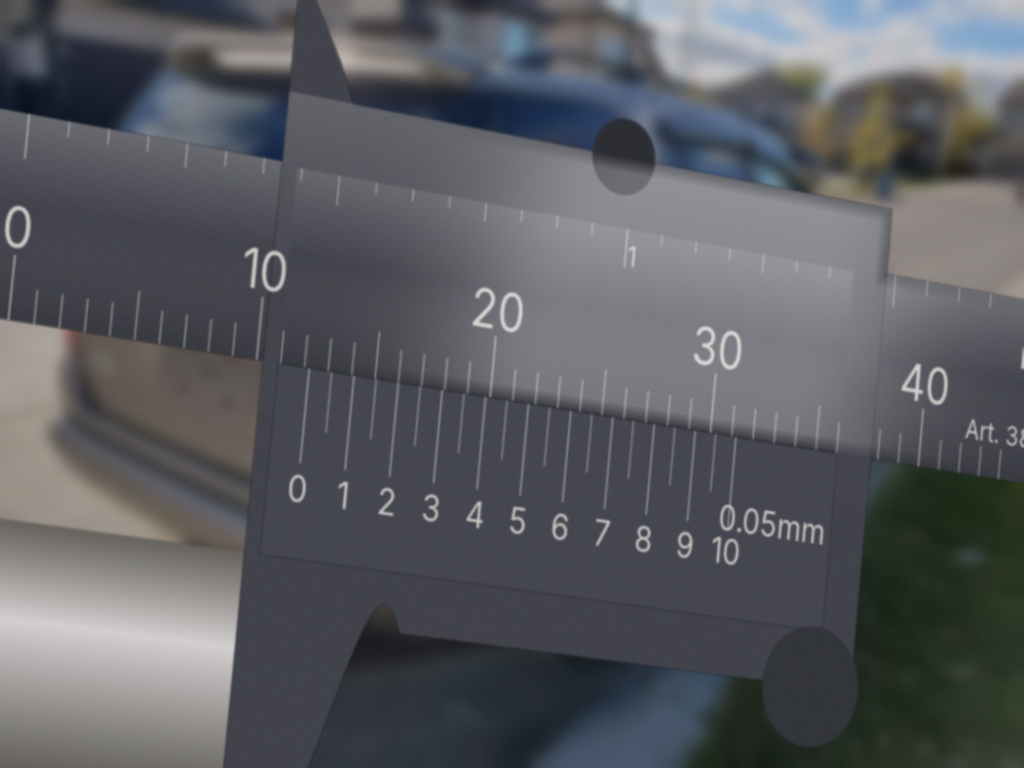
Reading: 12.2 mm
